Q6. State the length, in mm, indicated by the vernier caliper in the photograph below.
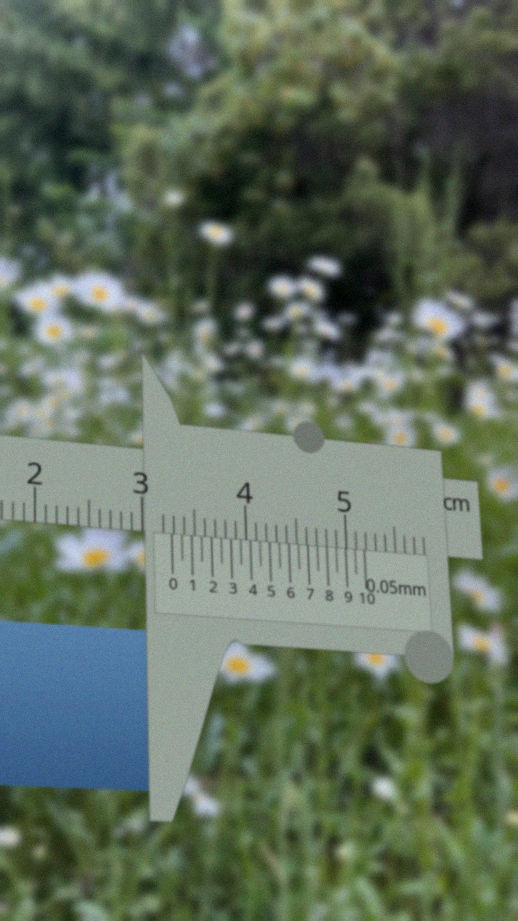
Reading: 32.8 mm
